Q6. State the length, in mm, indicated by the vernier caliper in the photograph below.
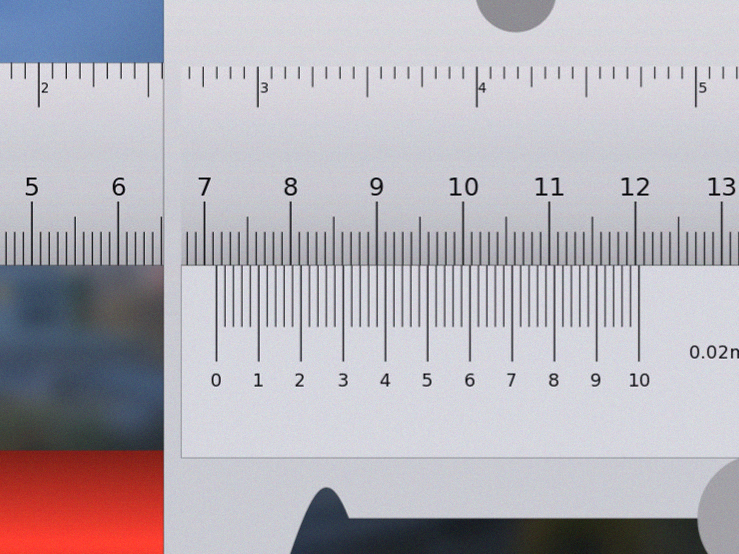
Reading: 71.4 mm
